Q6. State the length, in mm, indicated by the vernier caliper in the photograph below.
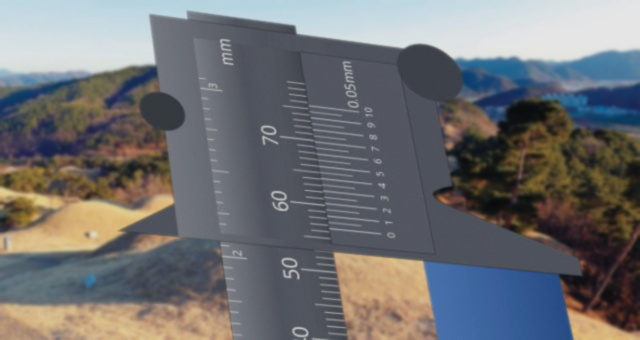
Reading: 56.5 mm
